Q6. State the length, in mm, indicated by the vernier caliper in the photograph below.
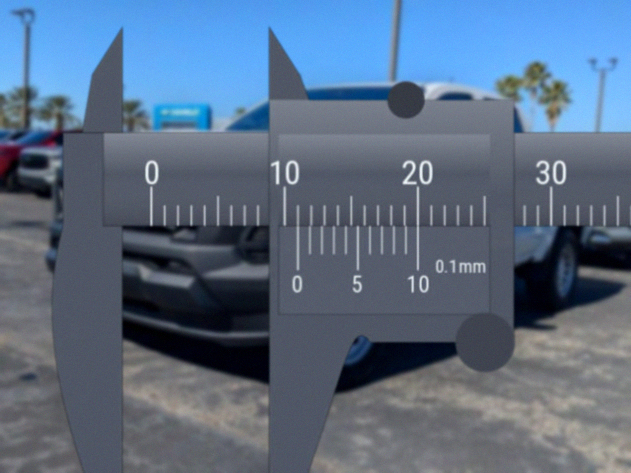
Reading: 11.0 mm
